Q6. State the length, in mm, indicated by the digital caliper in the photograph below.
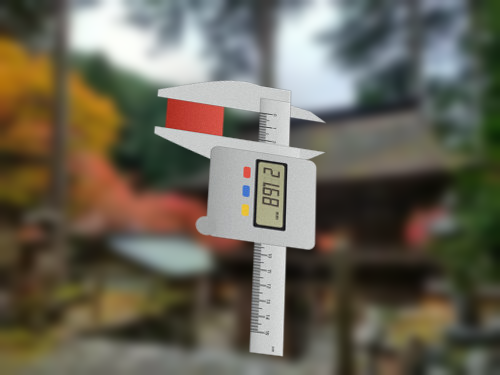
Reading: 21.68 mm
